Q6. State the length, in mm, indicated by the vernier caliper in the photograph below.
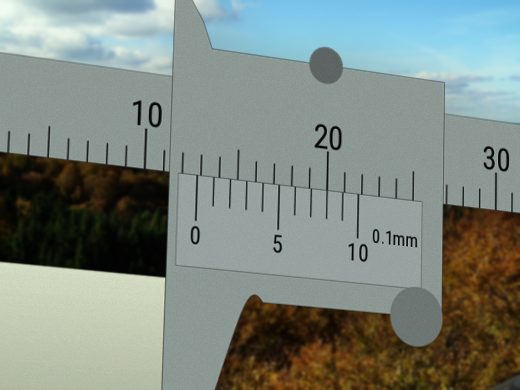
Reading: 12.8 mm
